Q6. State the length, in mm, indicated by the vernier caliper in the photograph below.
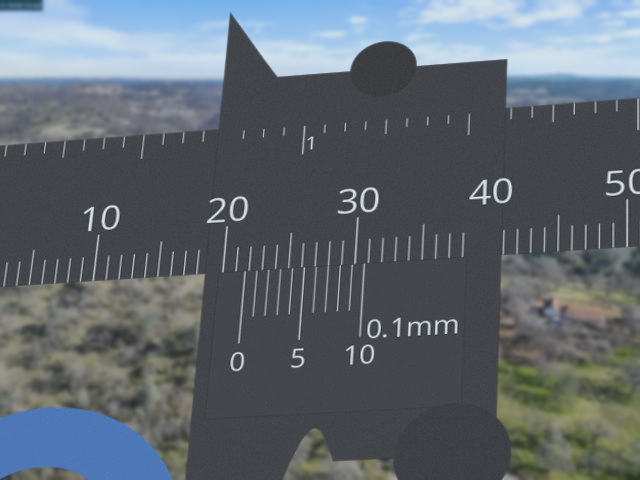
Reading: 21.7 mm
